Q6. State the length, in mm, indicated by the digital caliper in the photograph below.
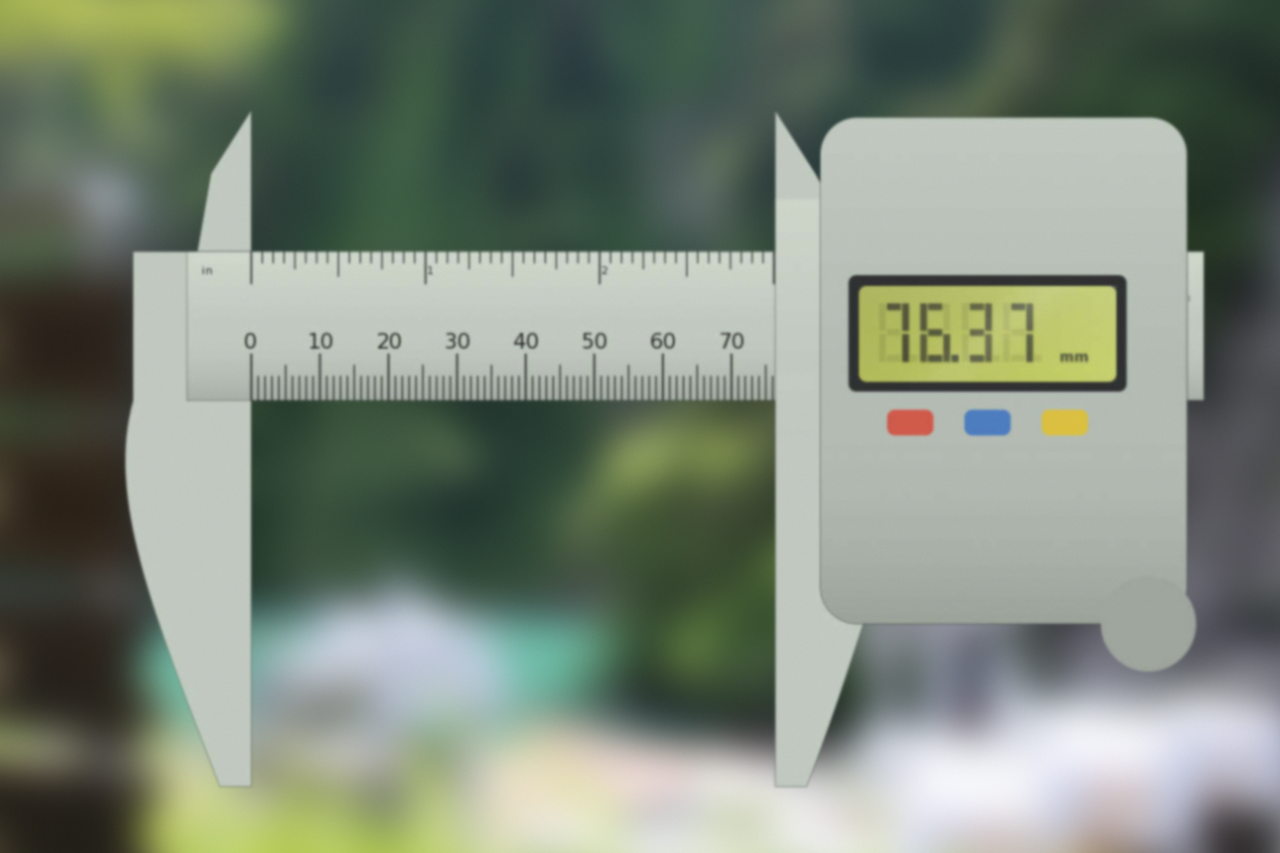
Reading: 76.37 mm
